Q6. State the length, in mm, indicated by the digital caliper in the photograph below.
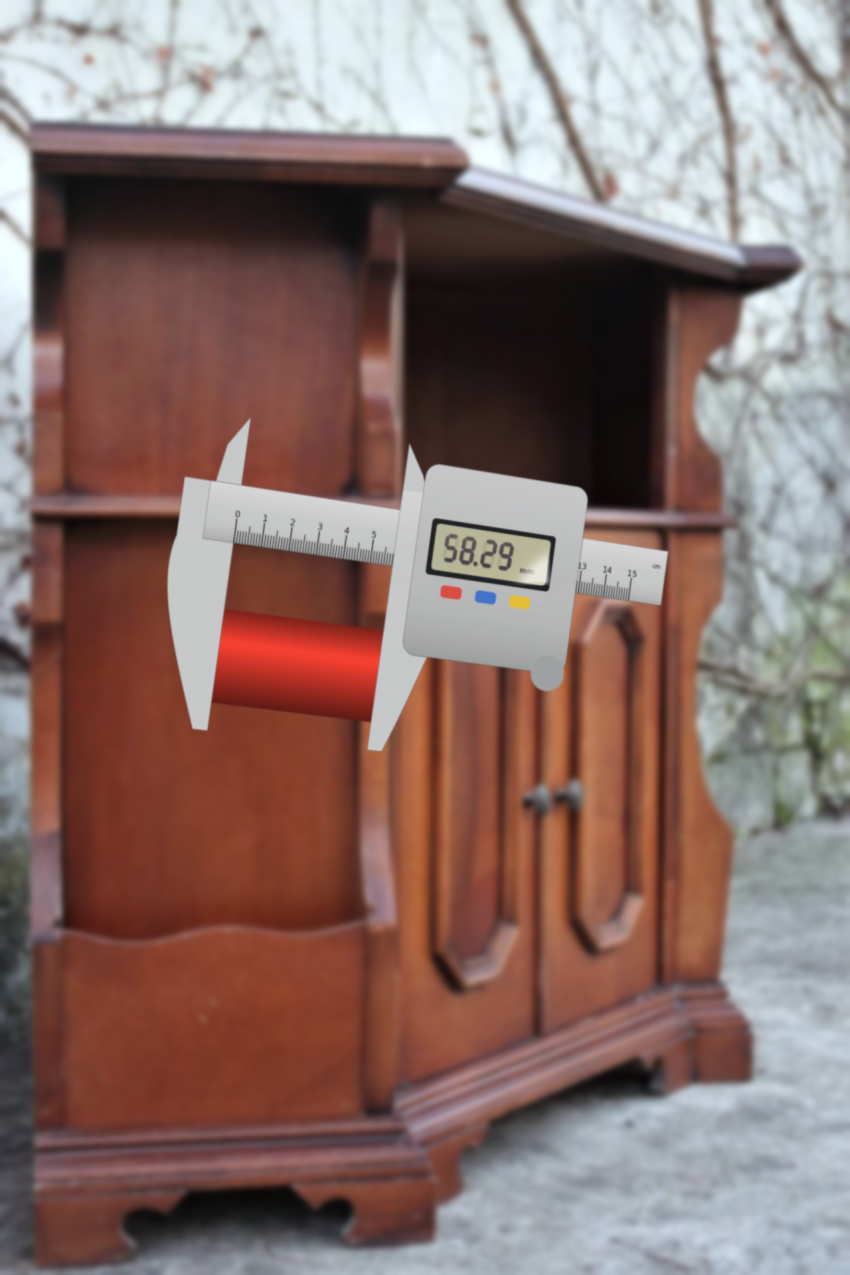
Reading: 58.29 mm
